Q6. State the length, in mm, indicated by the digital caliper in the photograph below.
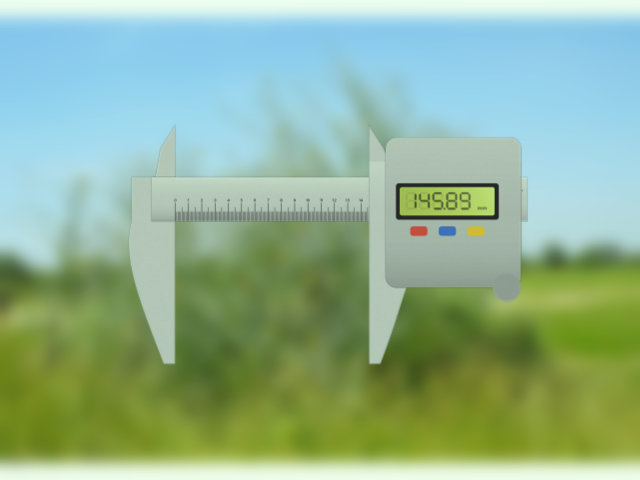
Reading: 145.89 mm
